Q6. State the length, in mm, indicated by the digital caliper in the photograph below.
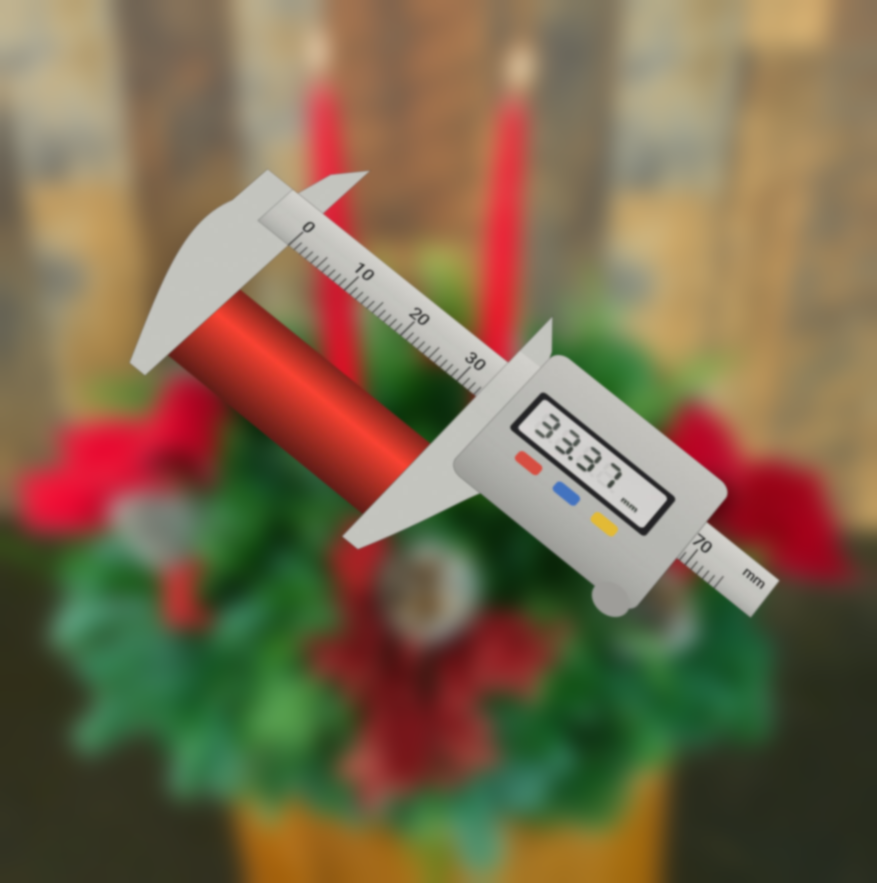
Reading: 33.37 mm
